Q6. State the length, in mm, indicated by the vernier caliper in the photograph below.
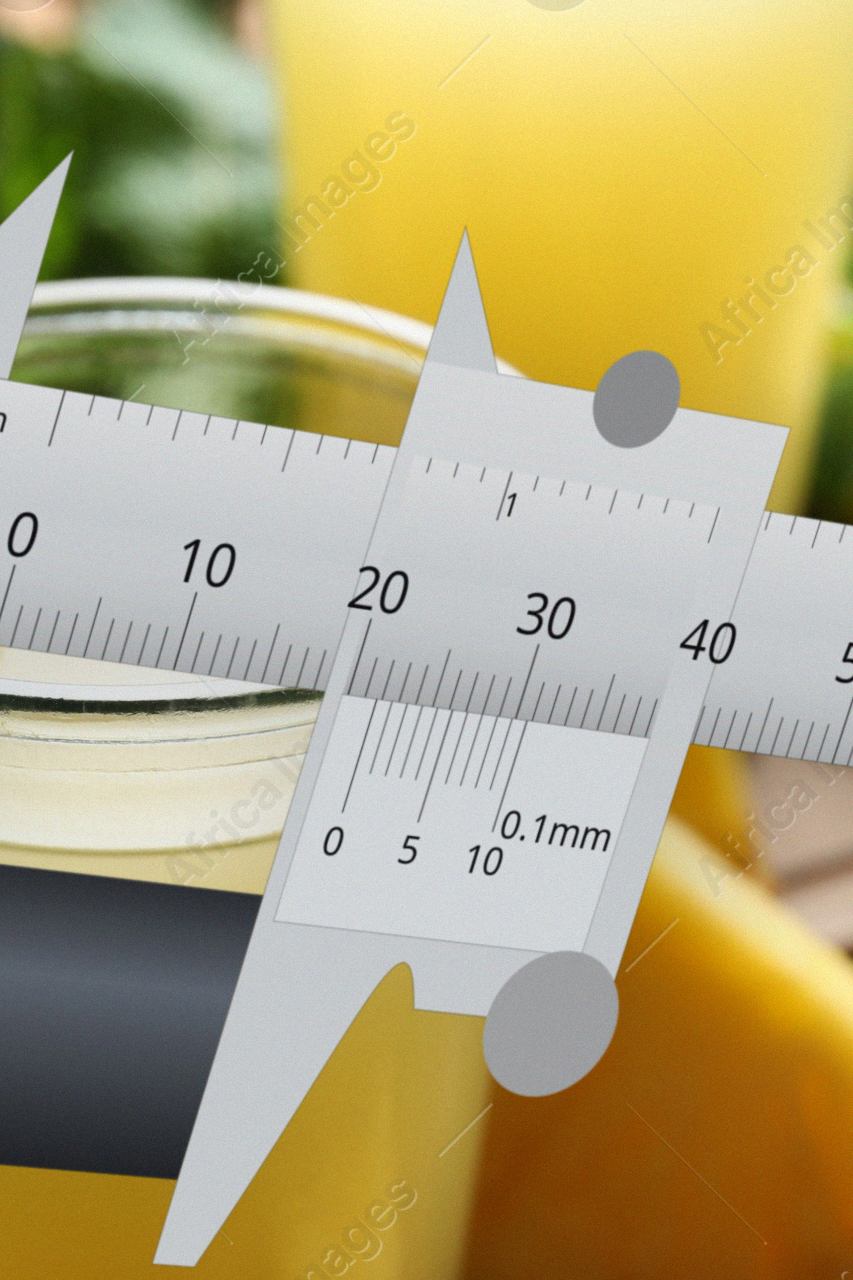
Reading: 21.7 mm
